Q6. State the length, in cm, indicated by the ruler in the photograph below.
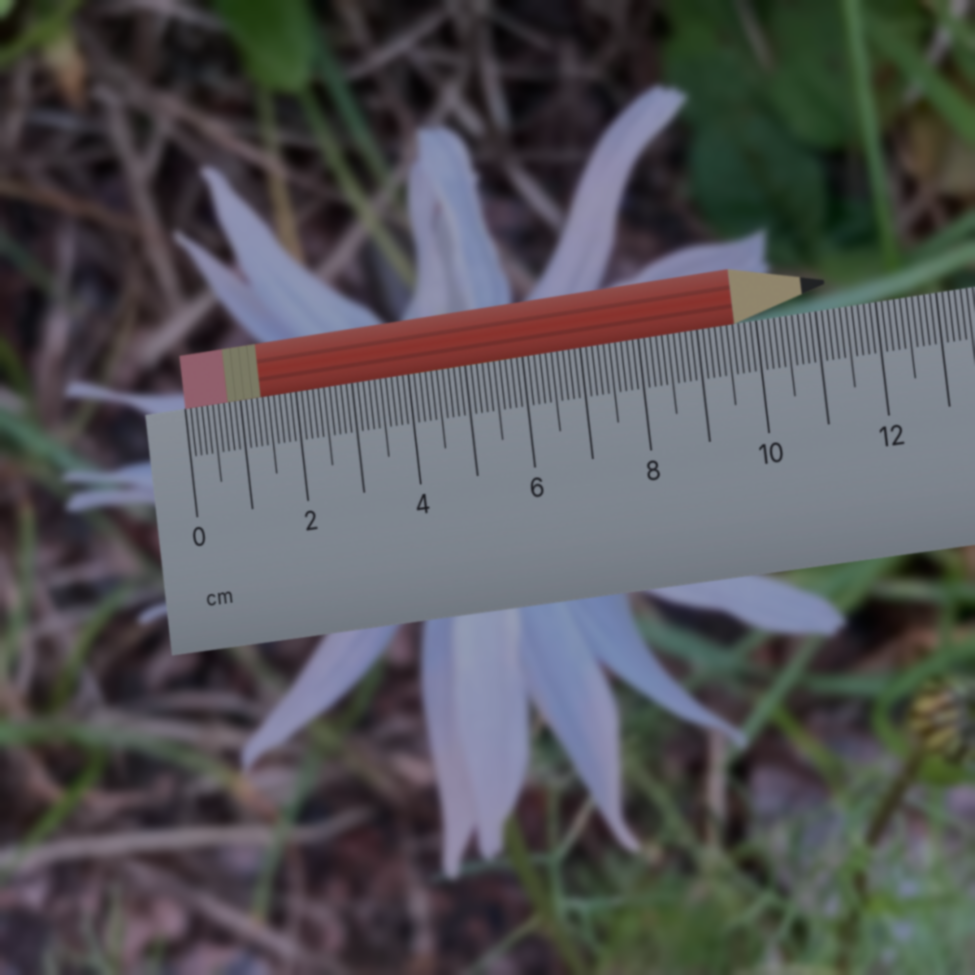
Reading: 11.2 cm
